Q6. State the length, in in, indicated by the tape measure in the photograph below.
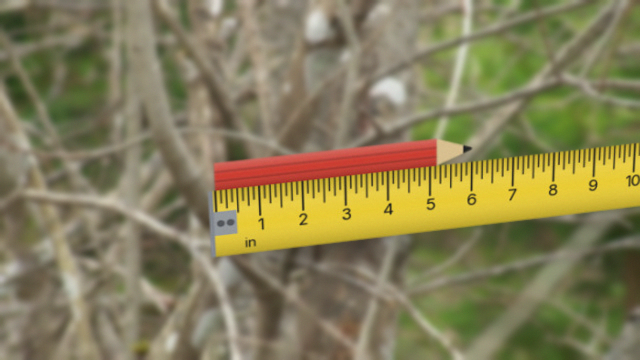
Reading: 6 in
